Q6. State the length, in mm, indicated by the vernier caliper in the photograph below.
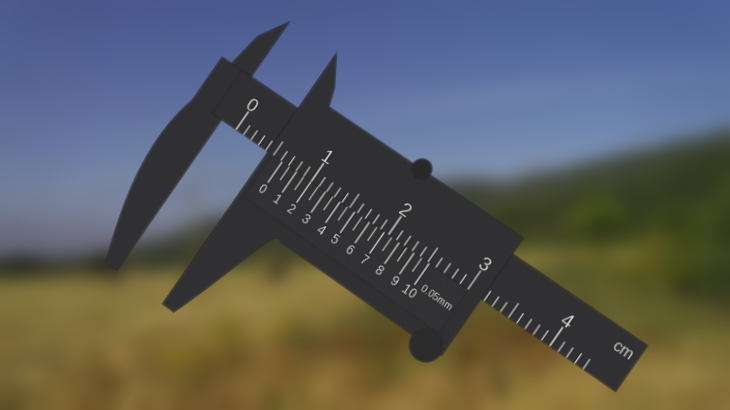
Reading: 6.2 mm
